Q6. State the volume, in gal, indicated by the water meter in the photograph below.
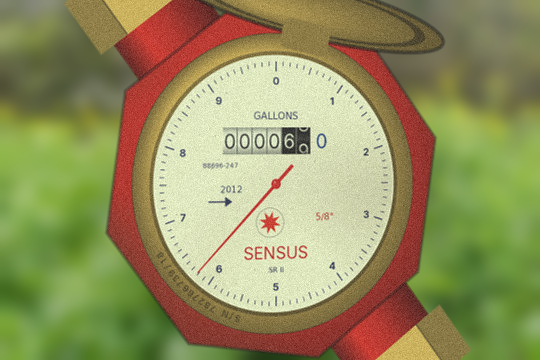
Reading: 686.2 gal
